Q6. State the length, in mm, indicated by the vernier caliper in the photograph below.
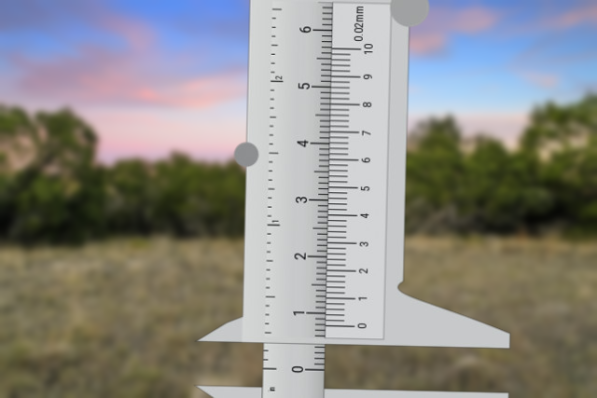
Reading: 7.8 mm
